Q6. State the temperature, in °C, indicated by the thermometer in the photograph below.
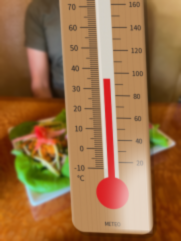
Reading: 35 °C
